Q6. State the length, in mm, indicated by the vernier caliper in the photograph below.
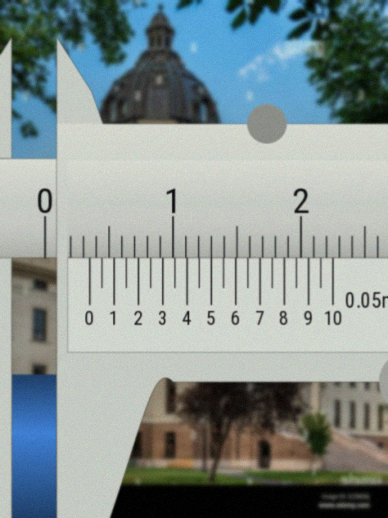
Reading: 3.5 mm
